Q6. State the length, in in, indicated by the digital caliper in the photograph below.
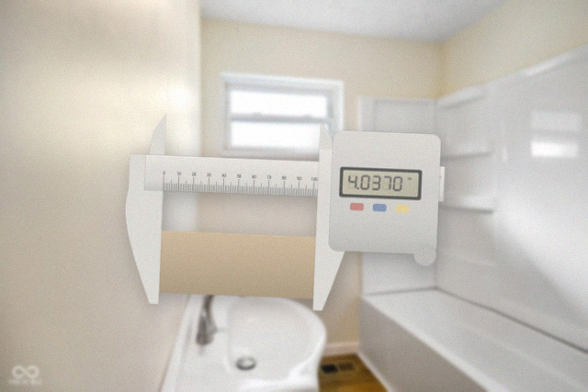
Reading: 4.0370 in
